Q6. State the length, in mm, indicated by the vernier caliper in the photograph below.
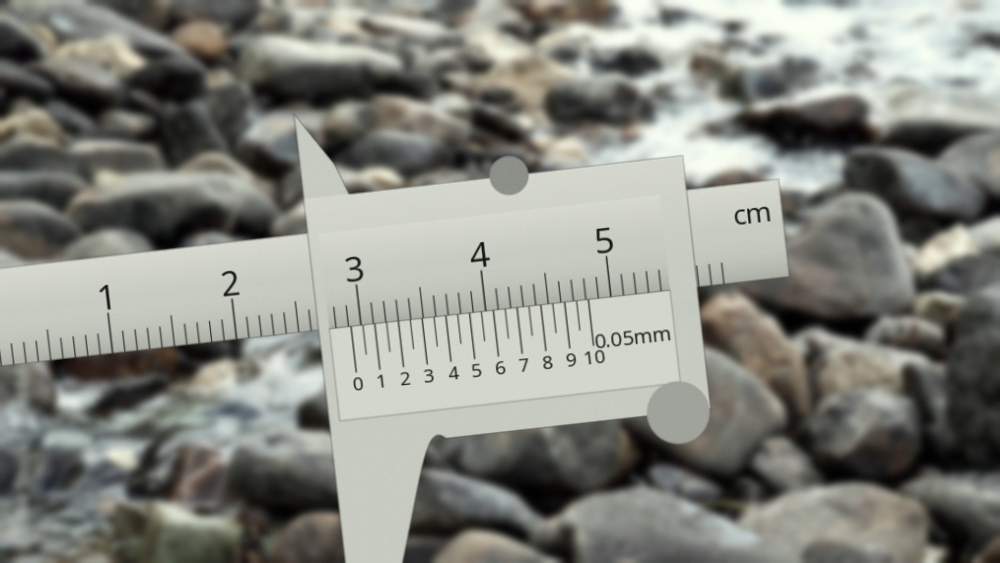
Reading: 29.2 mm
